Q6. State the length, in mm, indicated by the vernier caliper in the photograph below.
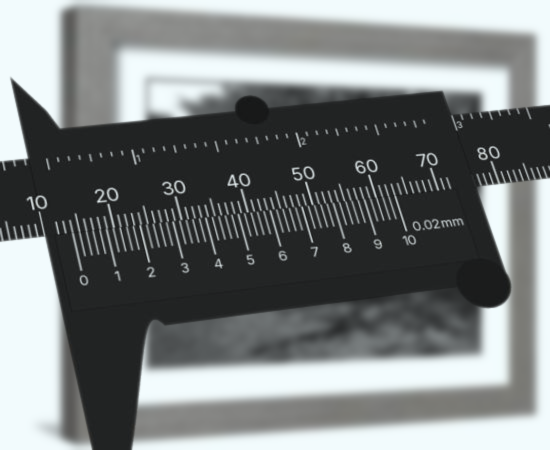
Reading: 14.0 mm
